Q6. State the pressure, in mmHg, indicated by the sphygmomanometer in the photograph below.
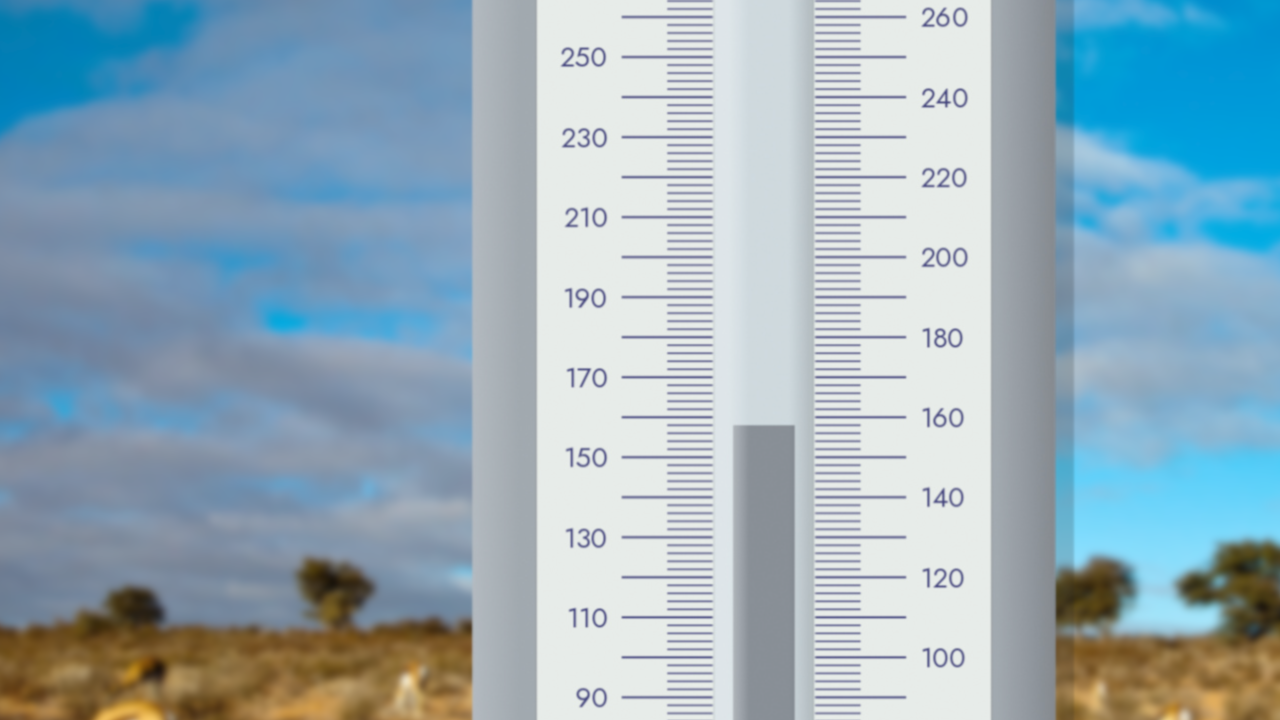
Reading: 158 mmHg
